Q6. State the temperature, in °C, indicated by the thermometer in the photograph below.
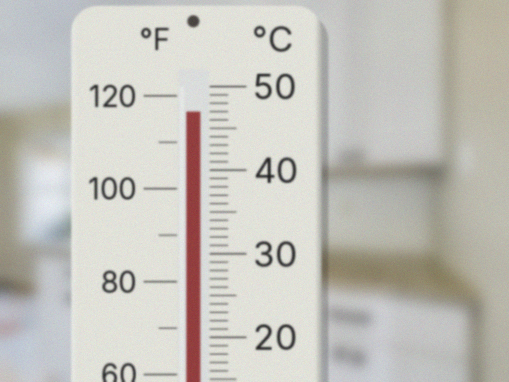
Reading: 47 °C
